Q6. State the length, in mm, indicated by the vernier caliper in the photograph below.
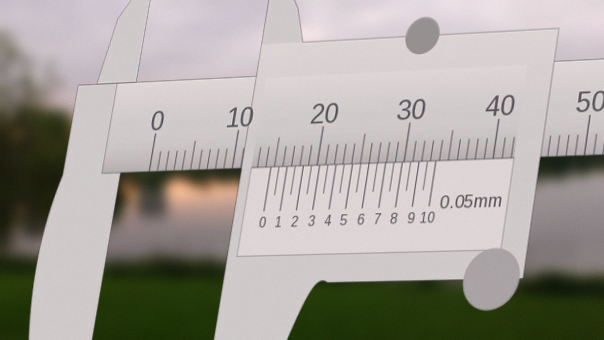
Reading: 14.6 mm
